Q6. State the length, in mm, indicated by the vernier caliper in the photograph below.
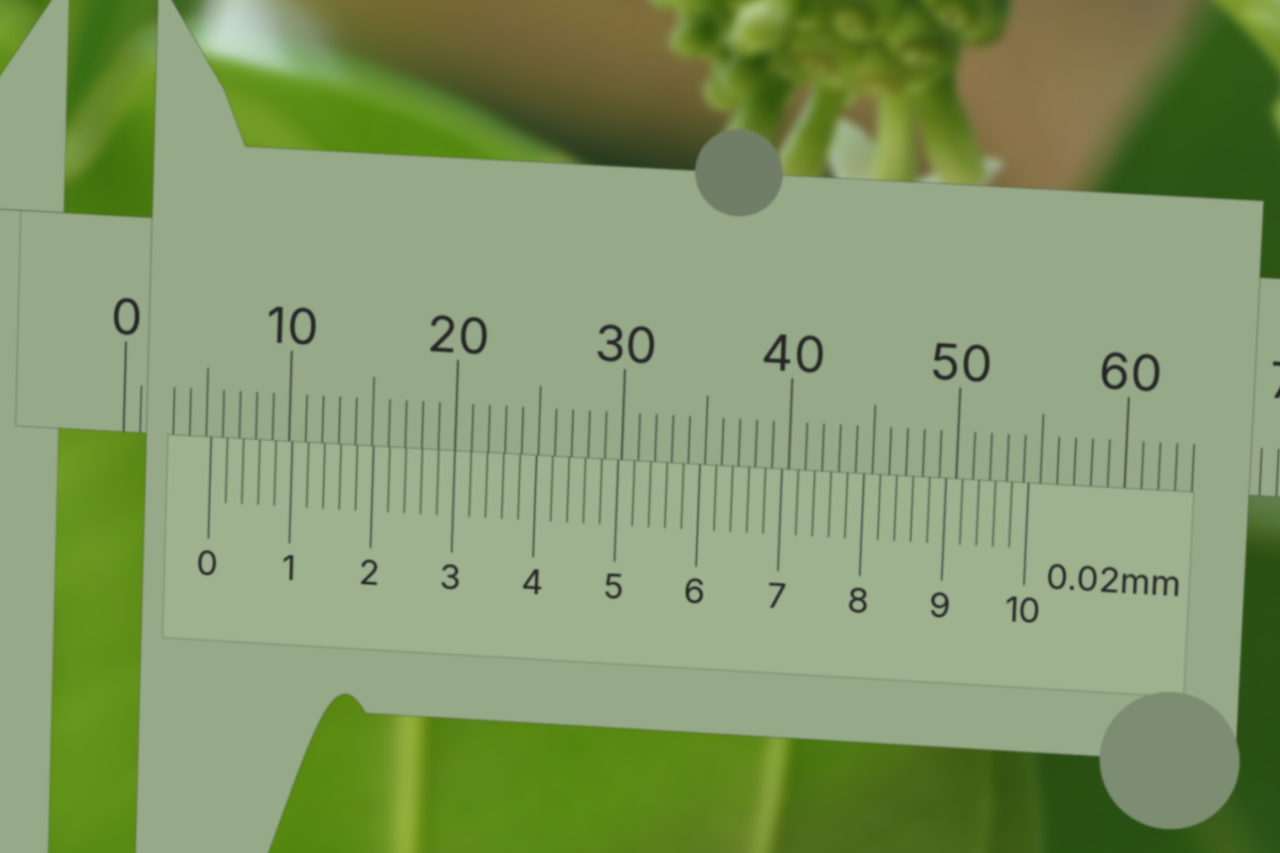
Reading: 5.3 mm
